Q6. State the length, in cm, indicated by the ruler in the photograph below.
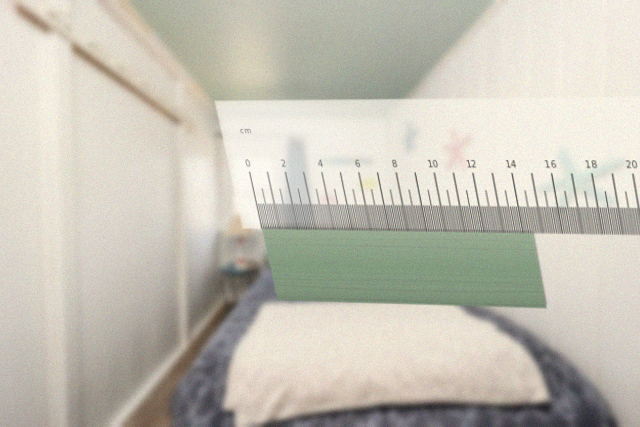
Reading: 14.5 cm
